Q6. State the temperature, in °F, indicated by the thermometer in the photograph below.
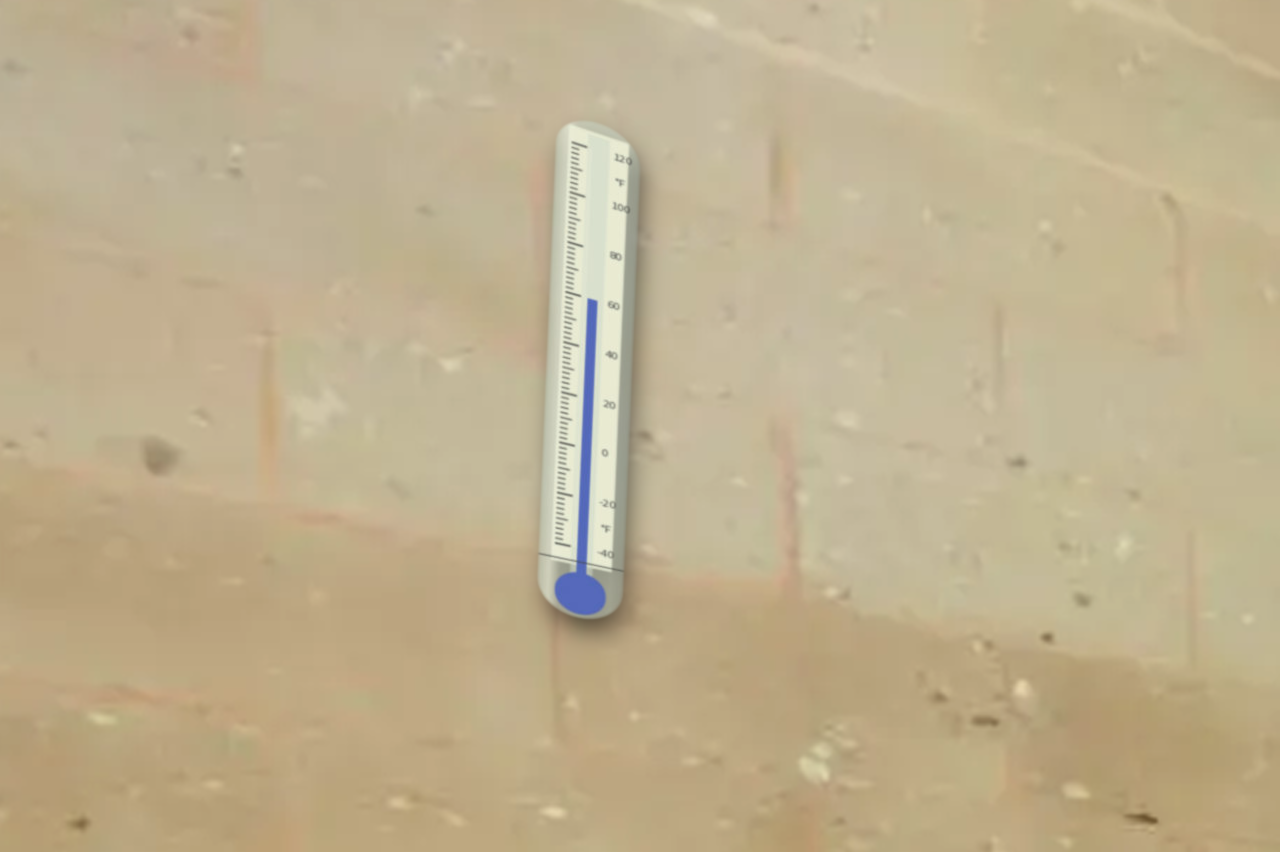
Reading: 60 °F
